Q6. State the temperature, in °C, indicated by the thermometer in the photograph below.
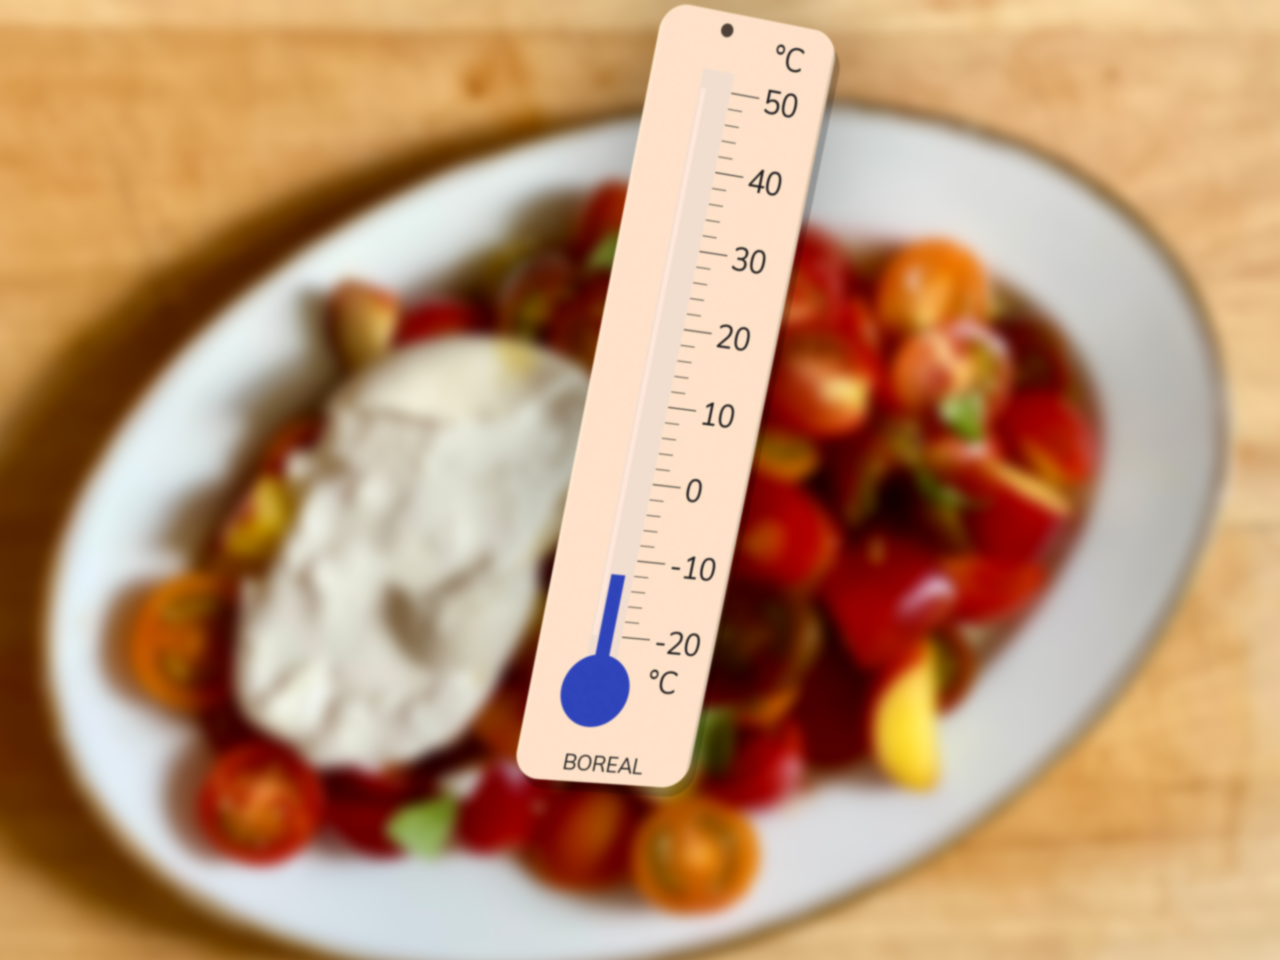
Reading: -12 °C
